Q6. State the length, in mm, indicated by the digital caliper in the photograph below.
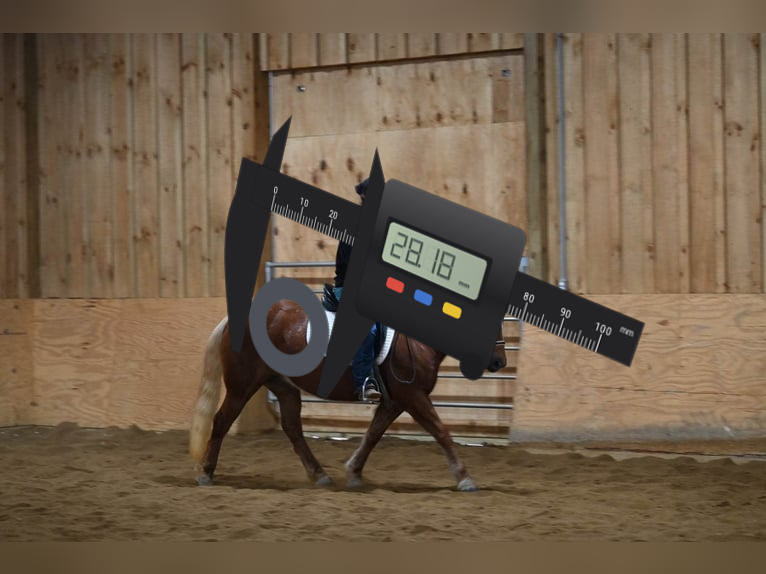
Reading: 28.18 mm
